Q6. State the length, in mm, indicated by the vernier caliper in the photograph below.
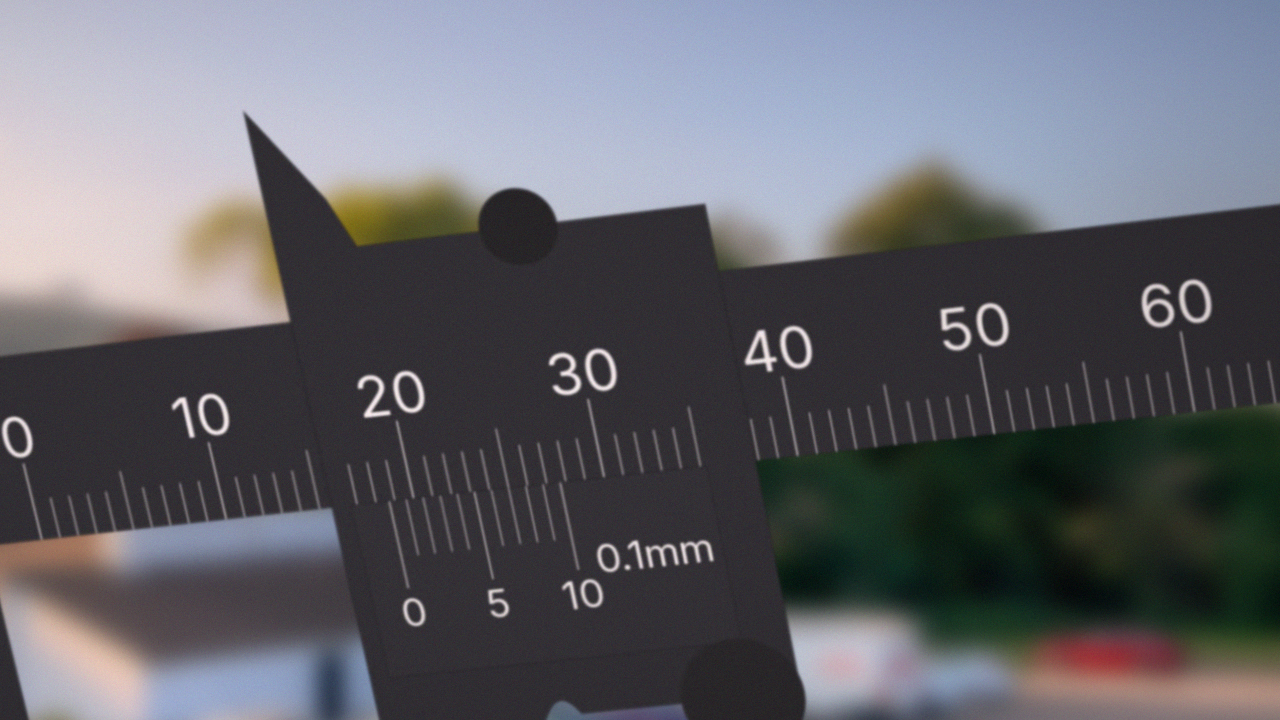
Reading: 18.7 mm
